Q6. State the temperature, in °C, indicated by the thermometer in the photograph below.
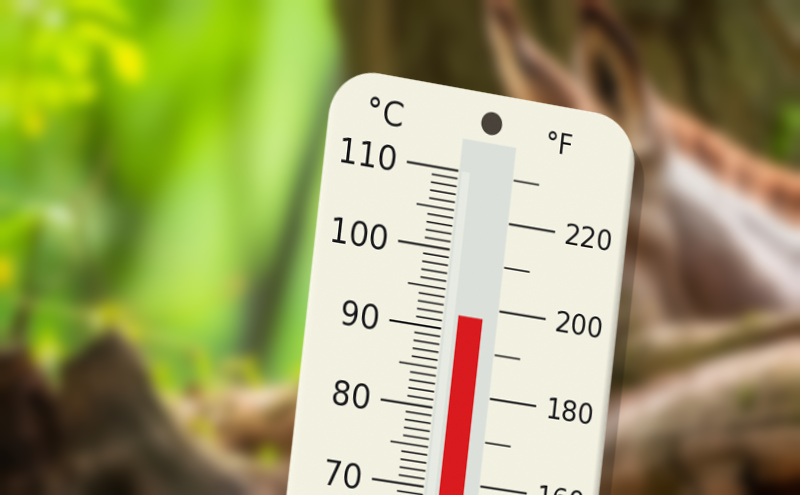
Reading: 92 °C
